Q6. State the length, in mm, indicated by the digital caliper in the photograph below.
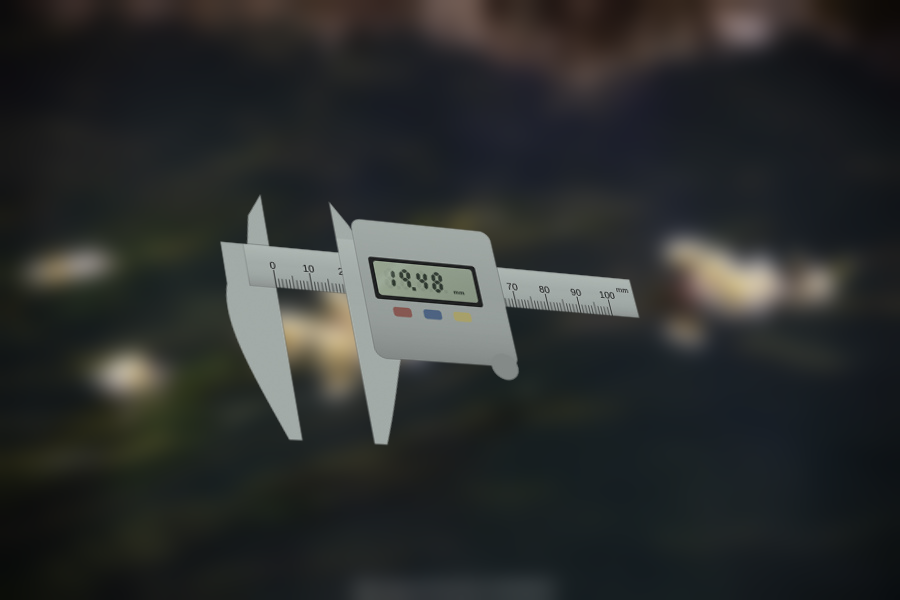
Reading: 19.48 mm
